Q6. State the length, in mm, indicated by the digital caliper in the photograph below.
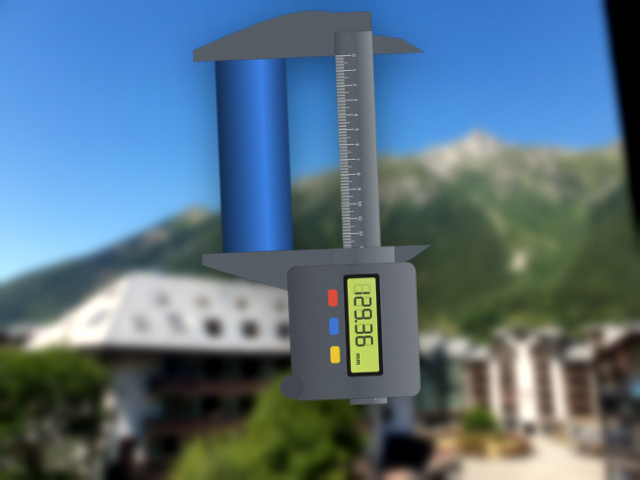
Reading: 129.36 mm
